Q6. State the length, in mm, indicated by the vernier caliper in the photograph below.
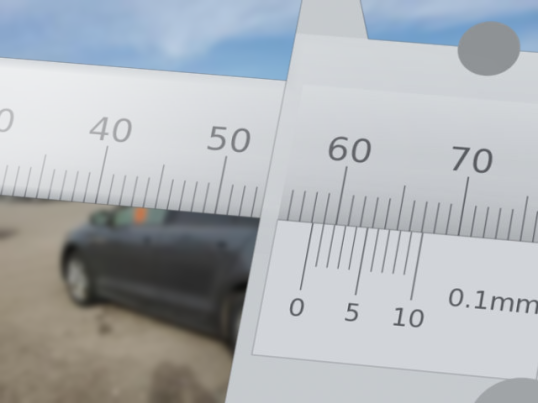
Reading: 58.1 mm
